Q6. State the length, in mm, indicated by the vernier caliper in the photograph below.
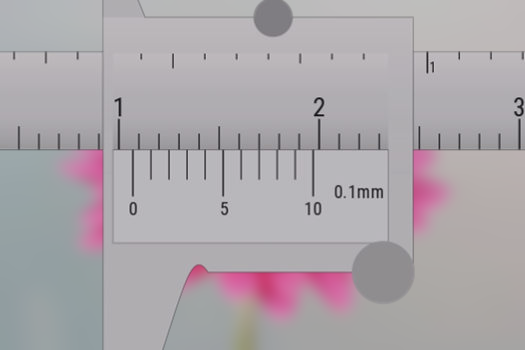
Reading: 10.7 mm
